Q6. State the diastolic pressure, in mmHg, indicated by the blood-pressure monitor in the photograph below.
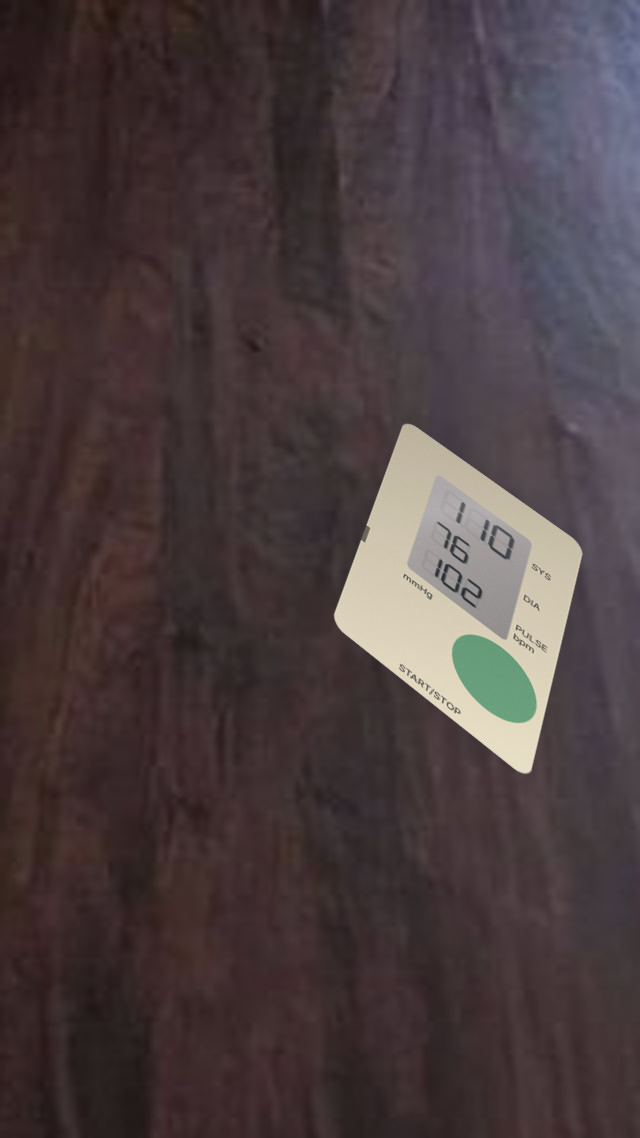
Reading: 76 mmHg
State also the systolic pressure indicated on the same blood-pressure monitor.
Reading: 110 mmHg
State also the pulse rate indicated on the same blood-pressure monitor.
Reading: 102 bpm
